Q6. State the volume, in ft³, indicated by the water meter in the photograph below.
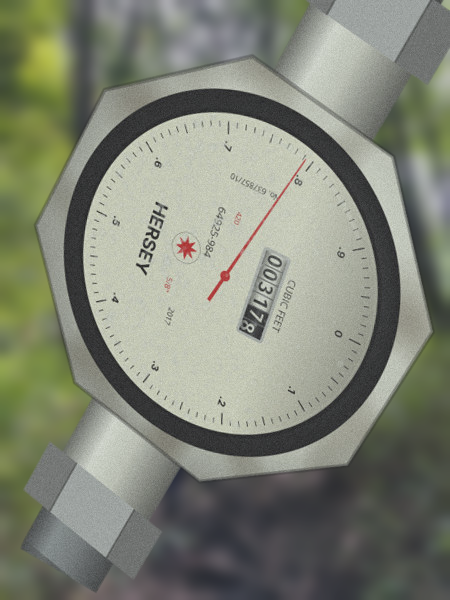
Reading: 3177.79 ft³
